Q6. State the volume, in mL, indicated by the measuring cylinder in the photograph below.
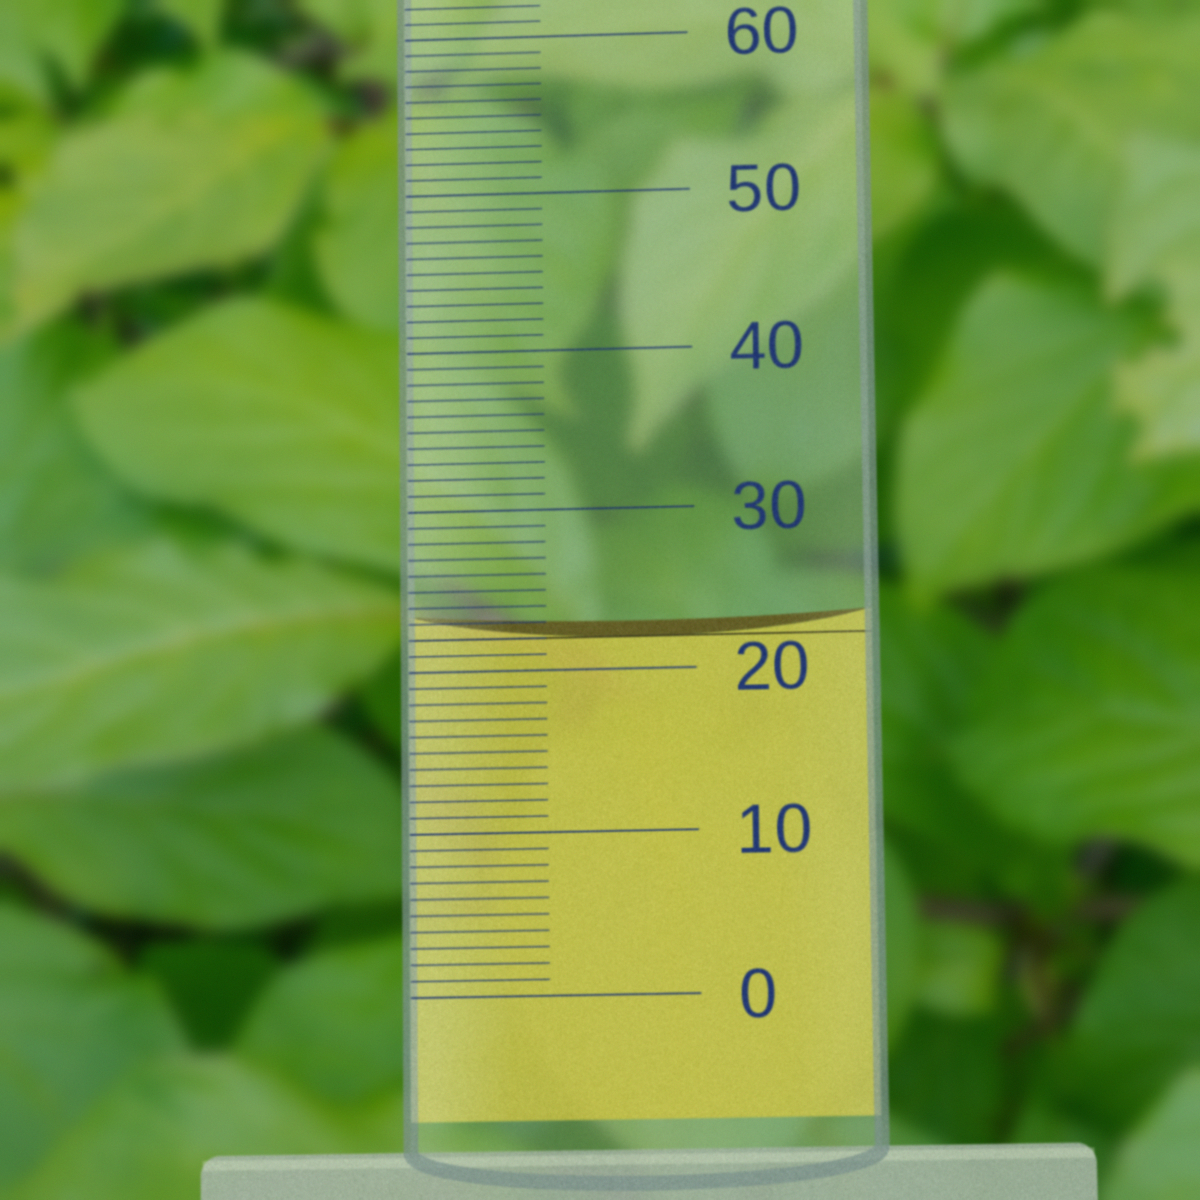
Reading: 22 mL
